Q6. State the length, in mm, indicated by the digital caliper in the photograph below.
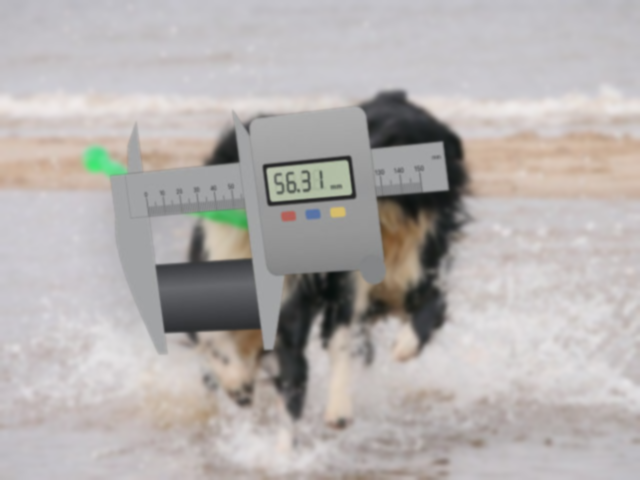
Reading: 56.31 mm
